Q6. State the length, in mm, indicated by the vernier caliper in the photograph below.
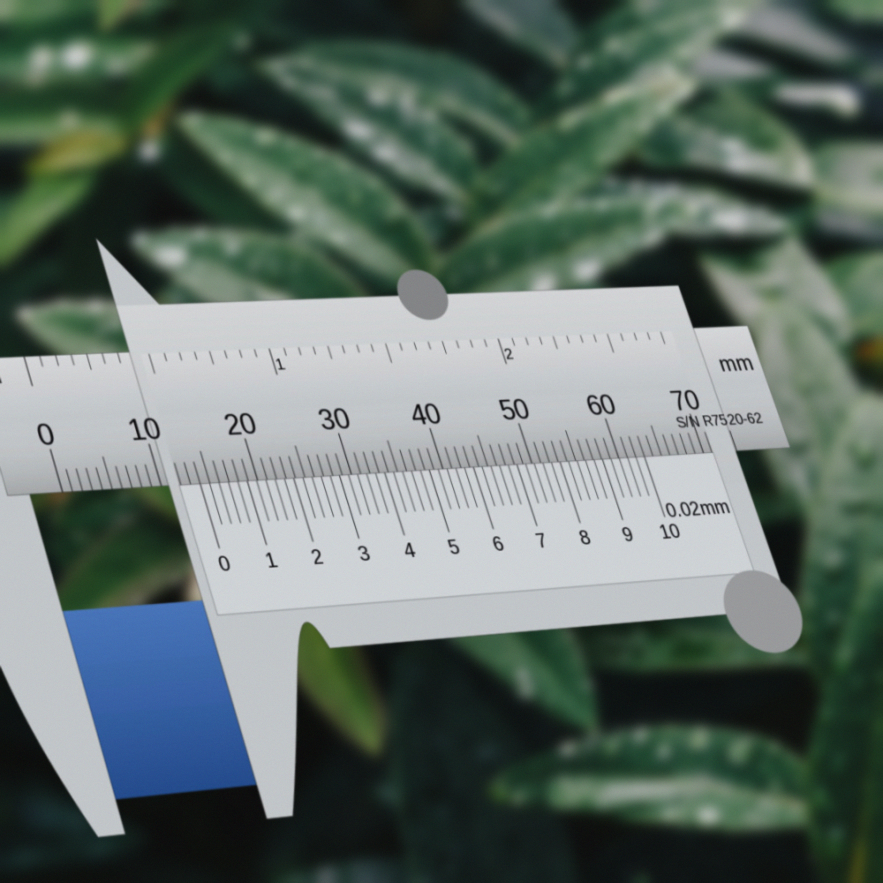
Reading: 14.0 mm
